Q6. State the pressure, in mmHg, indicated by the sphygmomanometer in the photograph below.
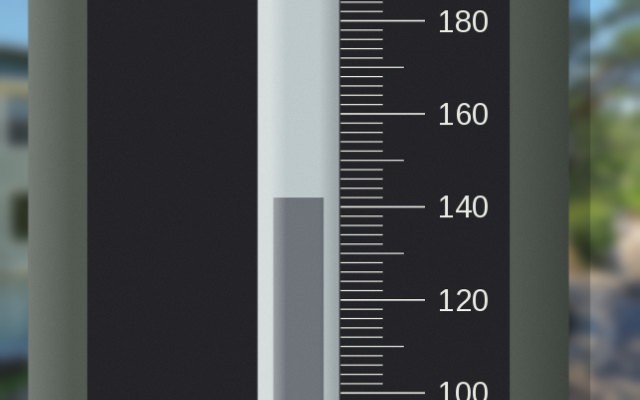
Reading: 142 mmHg
